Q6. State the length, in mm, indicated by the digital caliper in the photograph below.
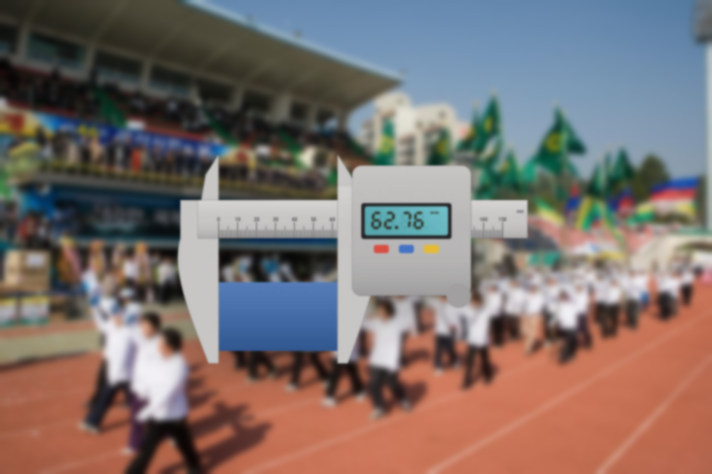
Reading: 62.76 mm
